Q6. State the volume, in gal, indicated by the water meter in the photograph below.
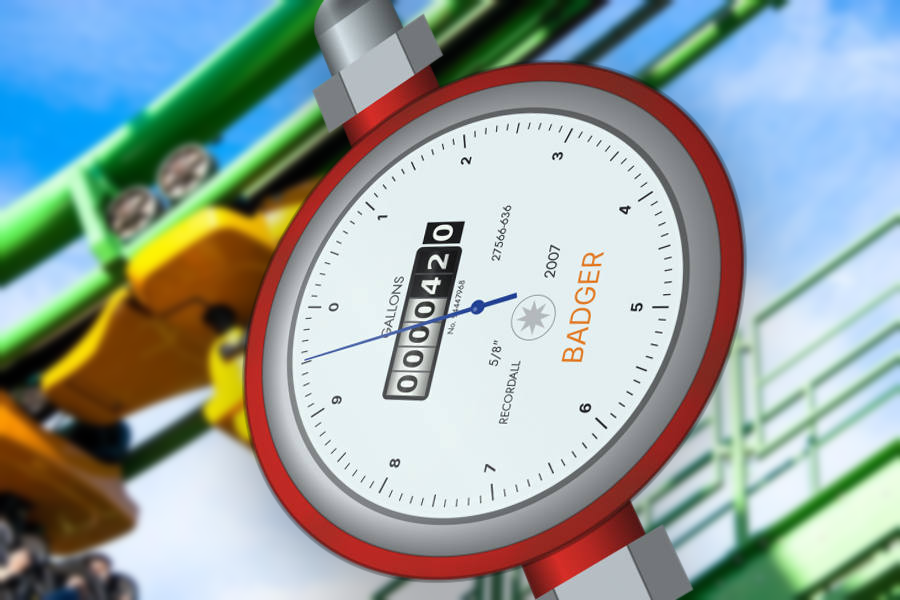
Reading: 419.5 gal
